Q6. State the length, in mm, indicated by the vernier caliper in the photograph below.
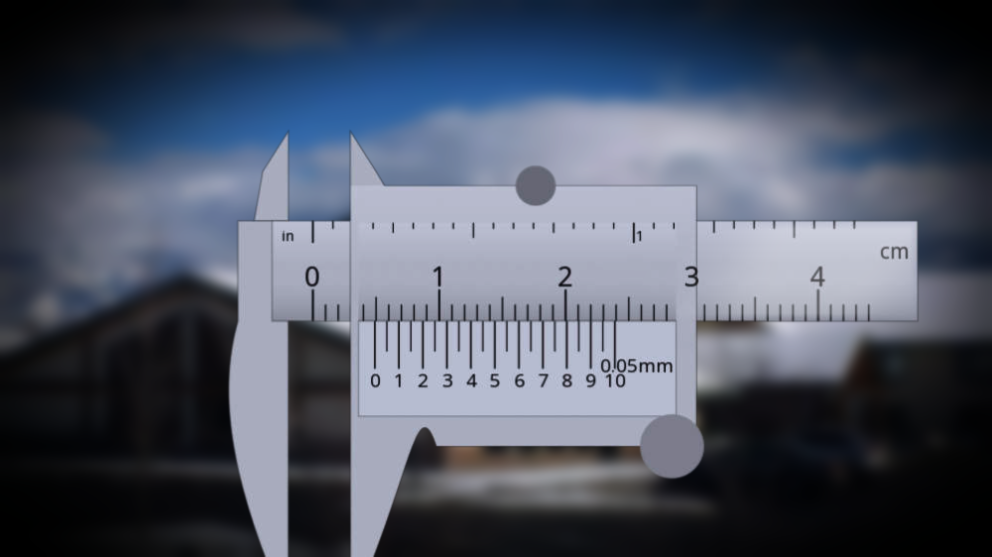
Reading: 4.9 mm
